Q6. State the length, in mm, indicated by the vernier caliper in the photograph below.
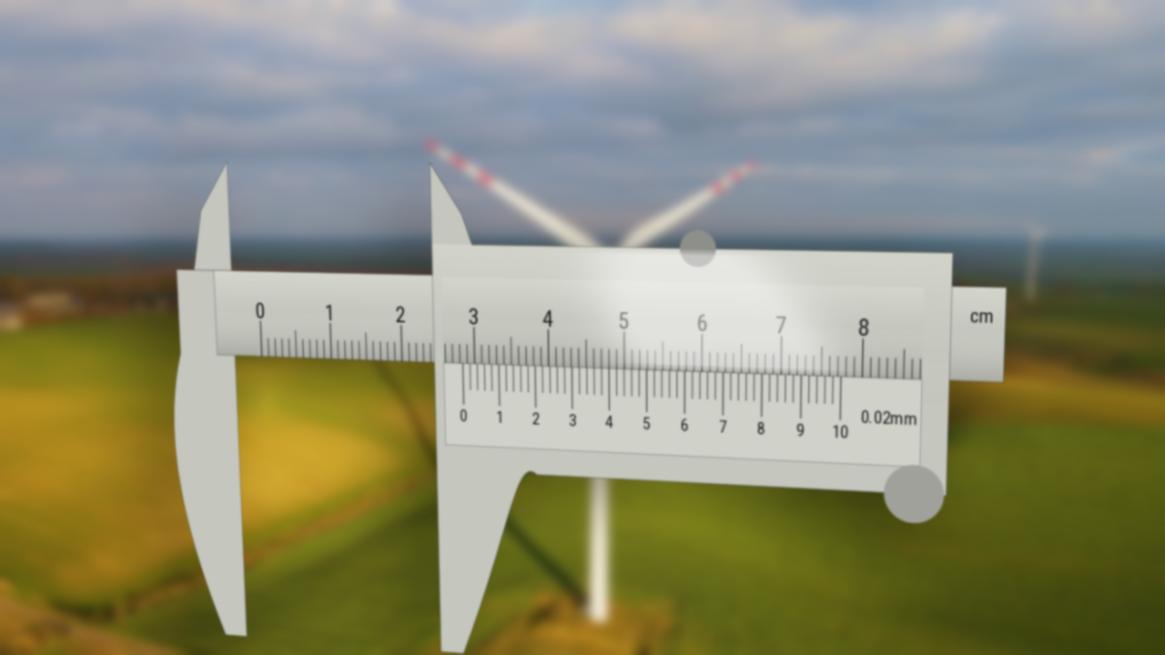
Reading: 28.4 mm
